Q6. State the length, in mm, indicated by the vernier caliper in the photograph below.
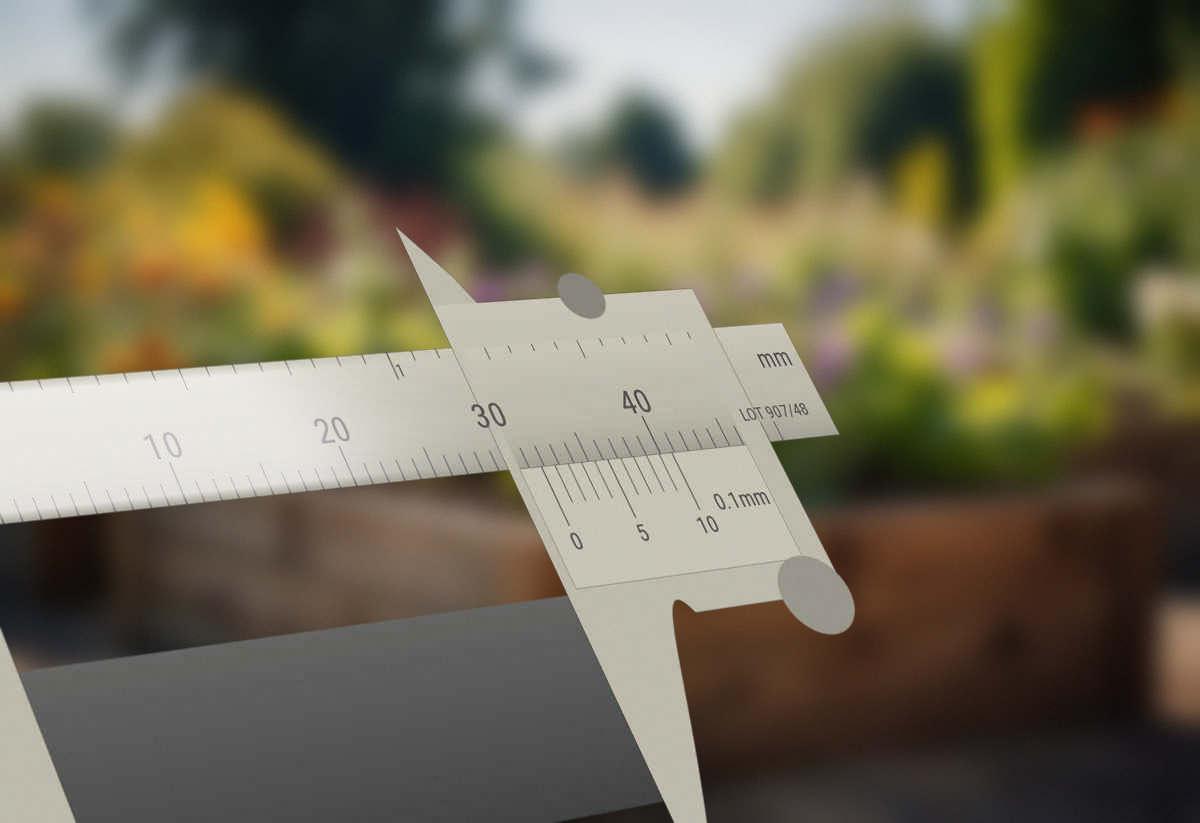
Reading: 31.8 mm
